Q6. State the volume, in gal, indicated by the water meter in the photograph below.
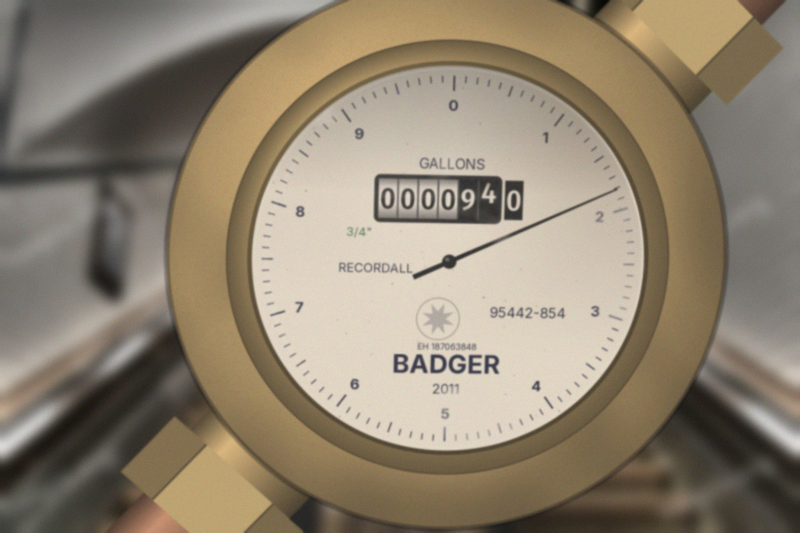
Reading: 941.8 gal
